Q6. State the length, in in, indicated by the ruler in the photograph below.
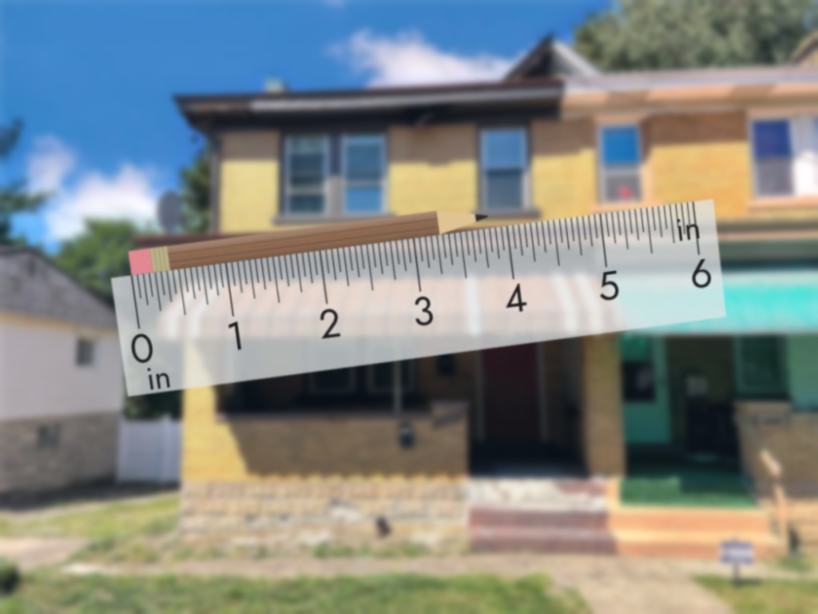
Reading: 3.8125 in
